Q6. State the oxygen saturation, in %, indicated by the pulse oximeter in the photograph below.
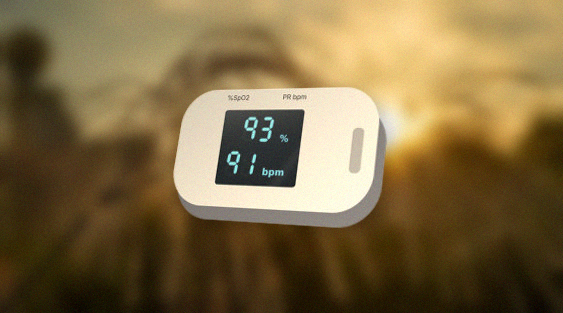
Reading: 93 %
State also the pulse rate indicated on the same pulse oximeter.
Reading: 91 bpm
